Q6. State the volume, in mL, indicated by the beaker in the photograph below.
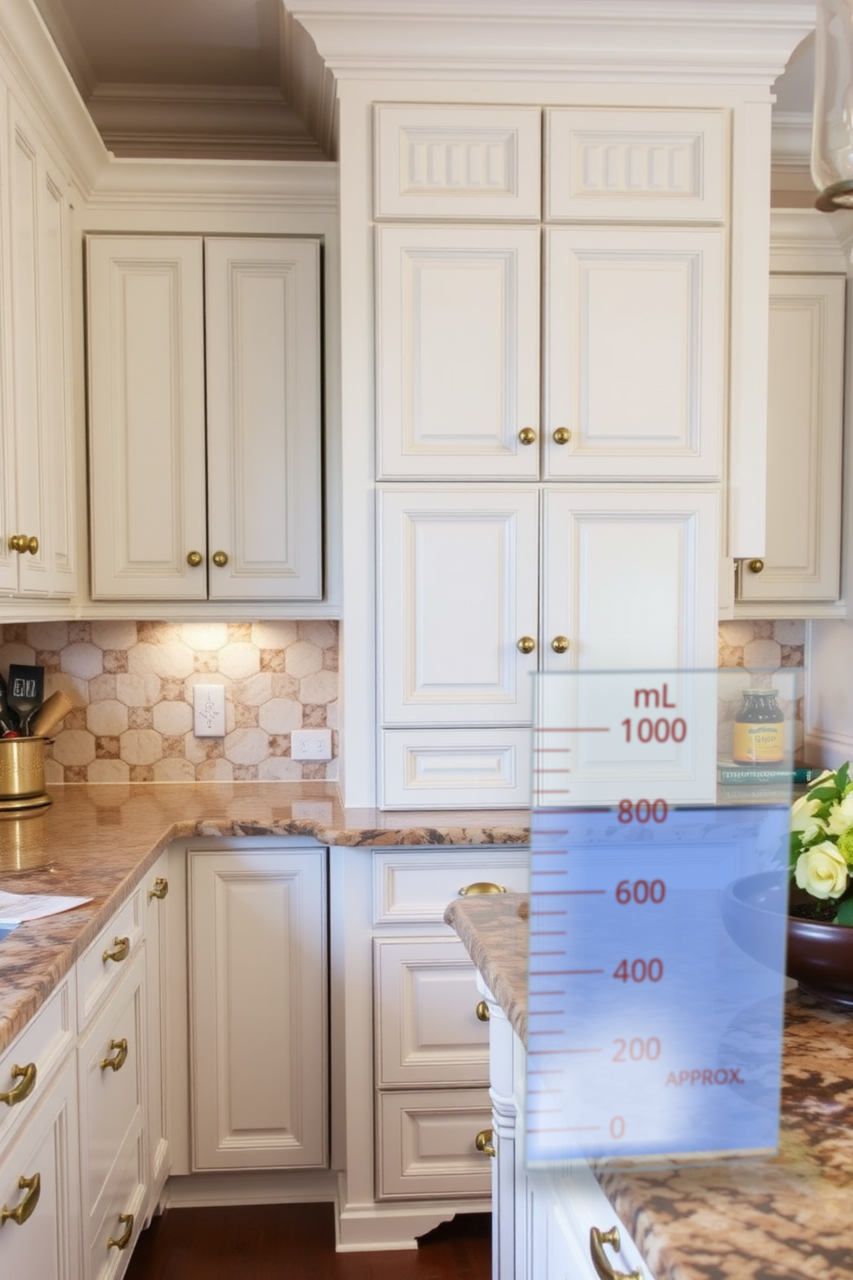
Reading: 800 mL
